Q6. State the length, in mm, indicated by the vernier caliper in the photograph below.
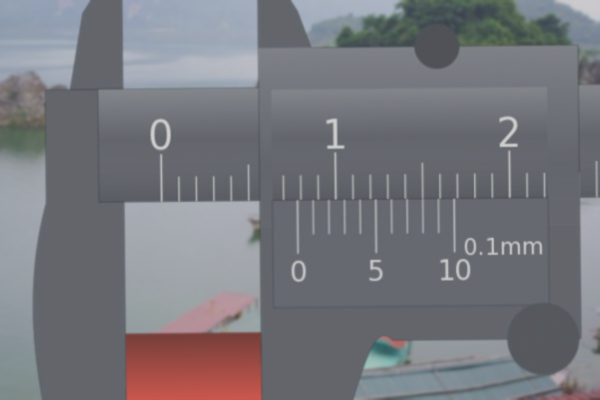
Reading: 7.8 mm
